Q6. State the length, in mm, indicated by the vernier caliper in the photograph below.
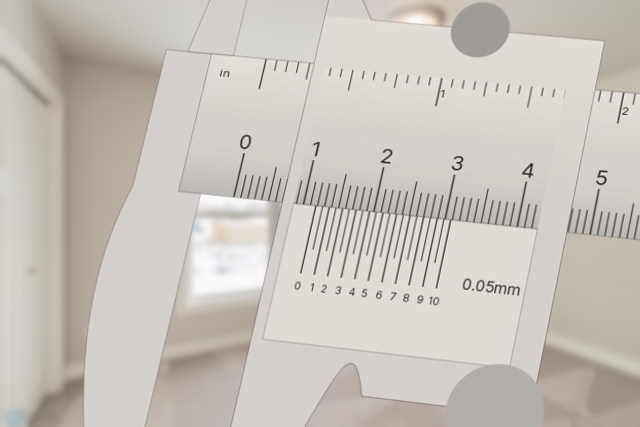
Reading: 11.8 mm
